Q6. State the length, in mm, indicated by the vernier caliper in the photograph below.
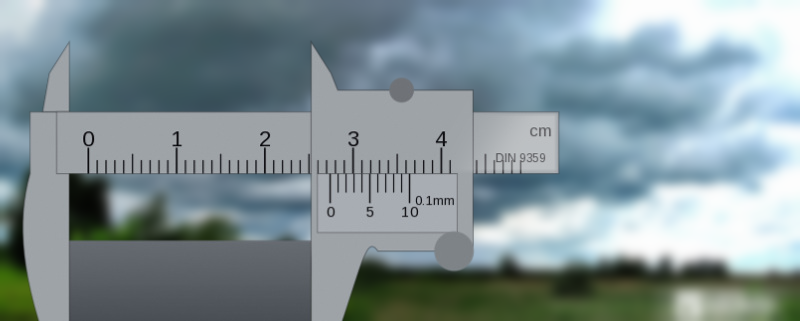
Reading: 27.4 mm
